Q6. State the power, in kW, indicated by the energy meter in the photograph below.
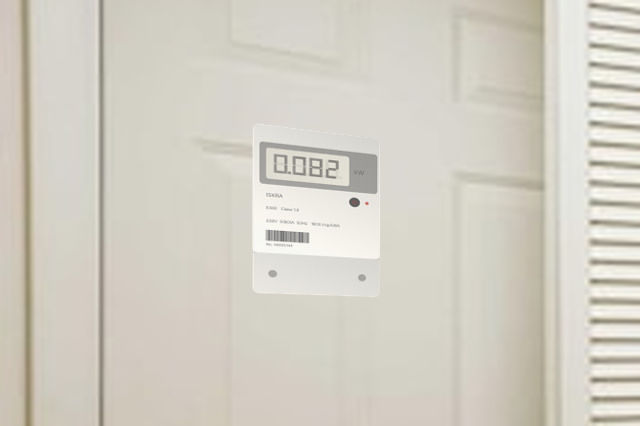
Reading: 0.082 kW
